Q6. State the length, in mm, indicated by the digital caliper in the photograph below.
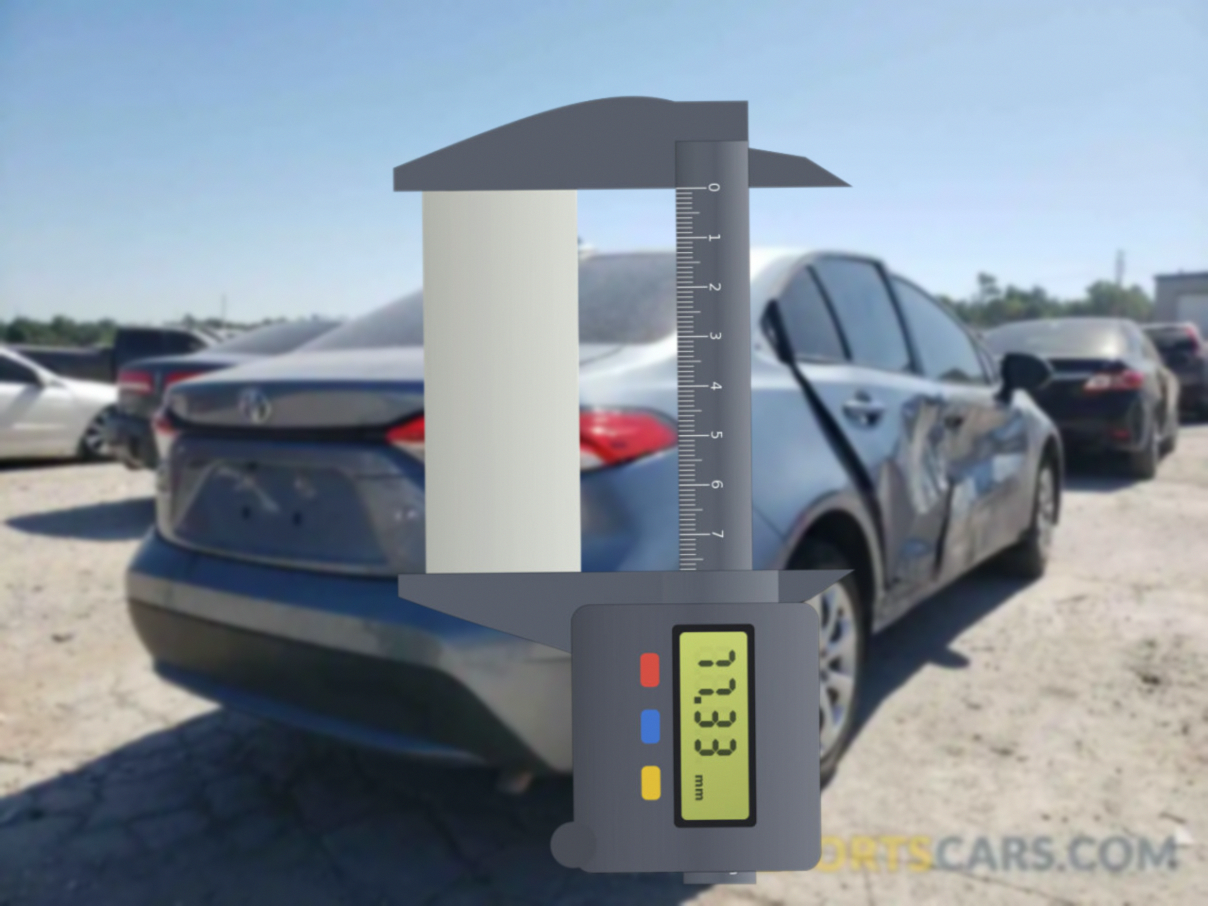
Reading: 77.33 mm
